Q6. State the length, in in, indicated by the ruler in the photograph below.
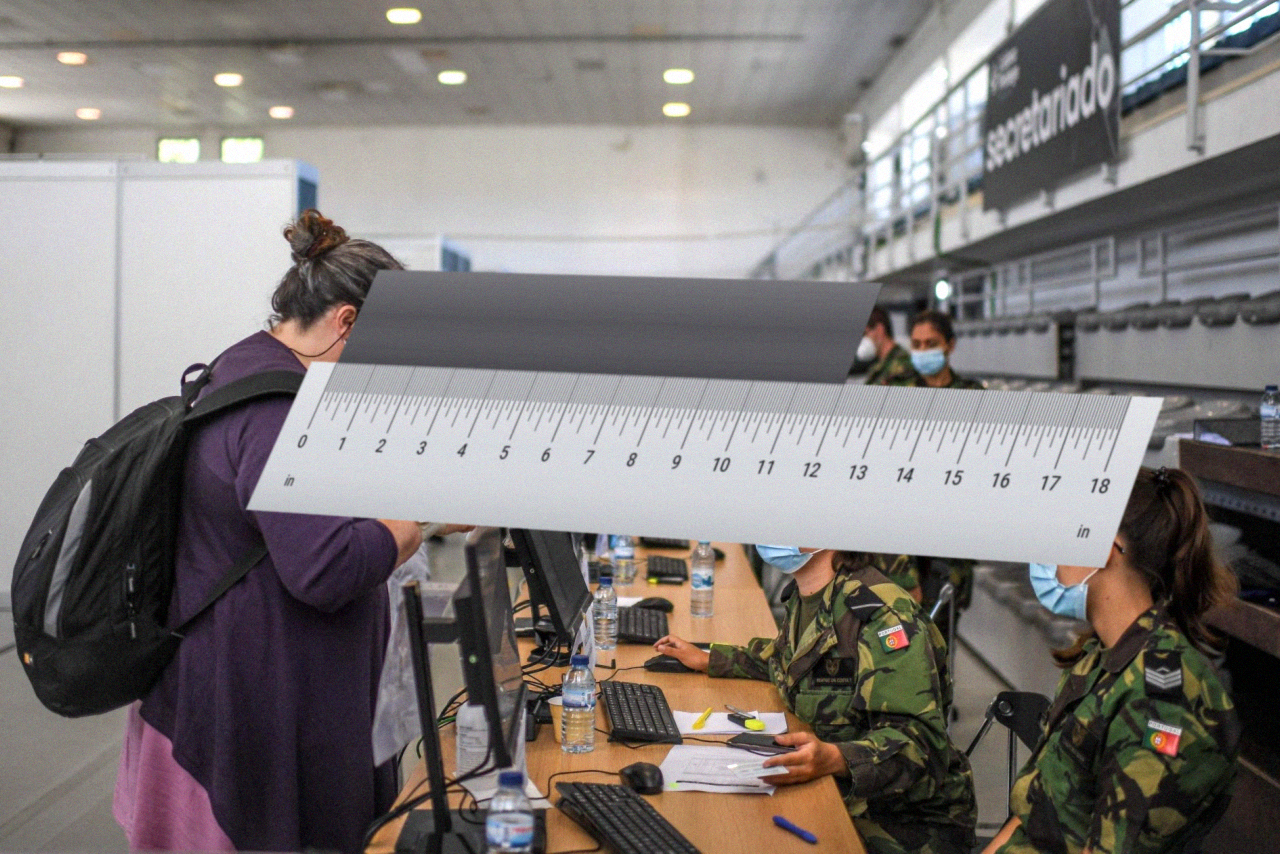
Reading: 12 in
